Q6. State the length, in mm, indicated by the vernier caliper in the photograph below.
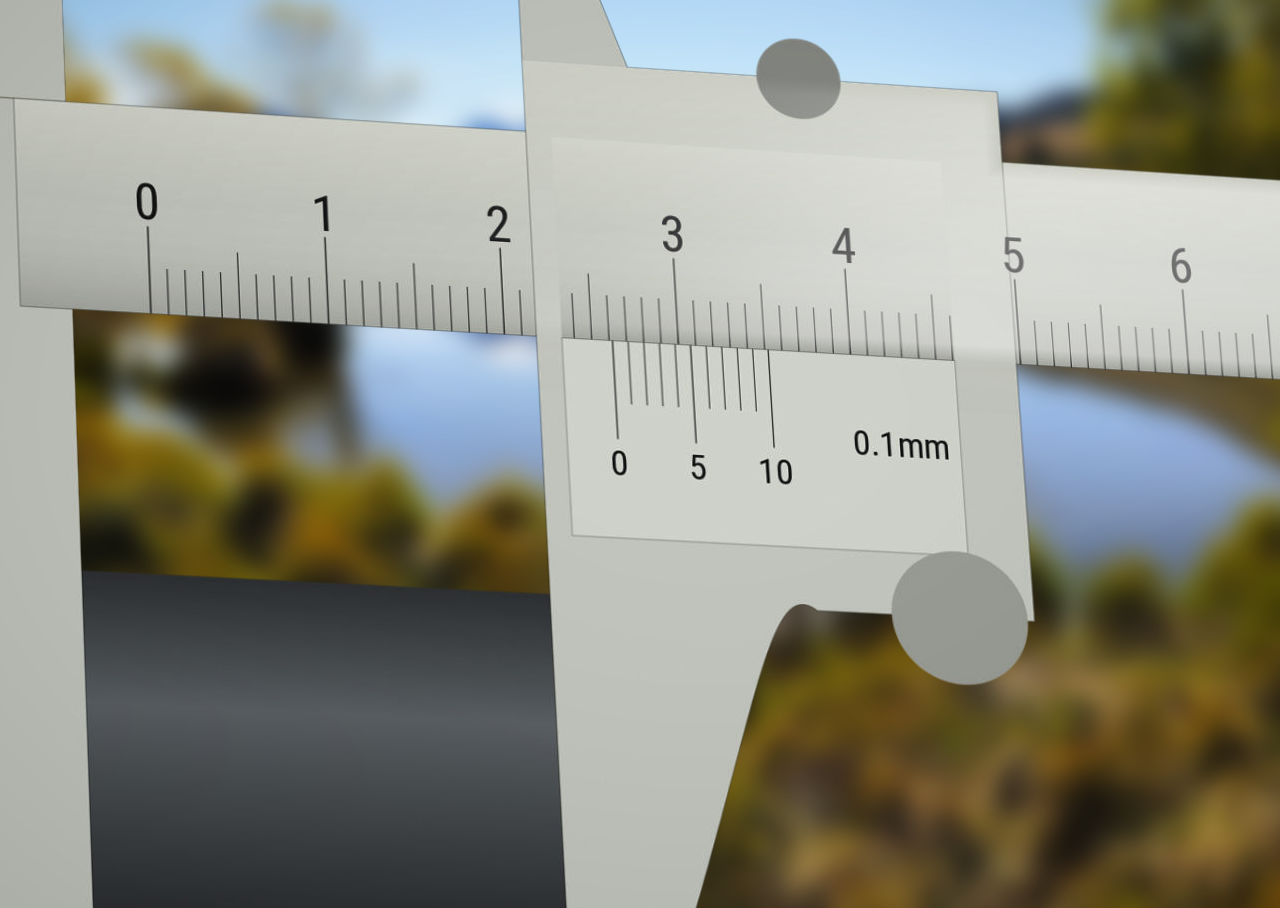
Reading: 26.2 mm
